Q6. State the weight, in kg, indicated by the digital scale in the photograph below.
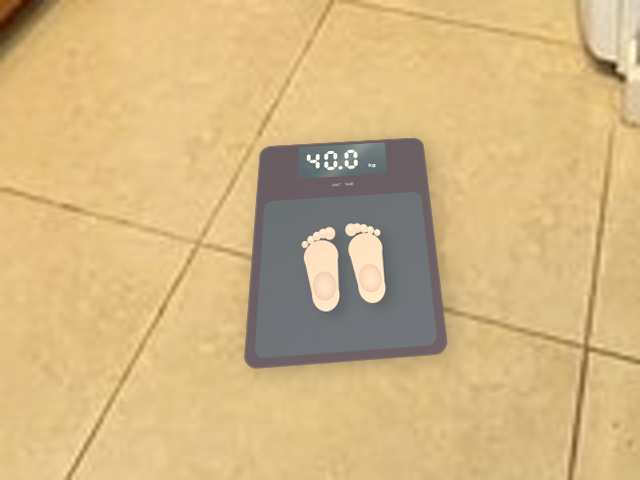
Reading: 40.0 kg
